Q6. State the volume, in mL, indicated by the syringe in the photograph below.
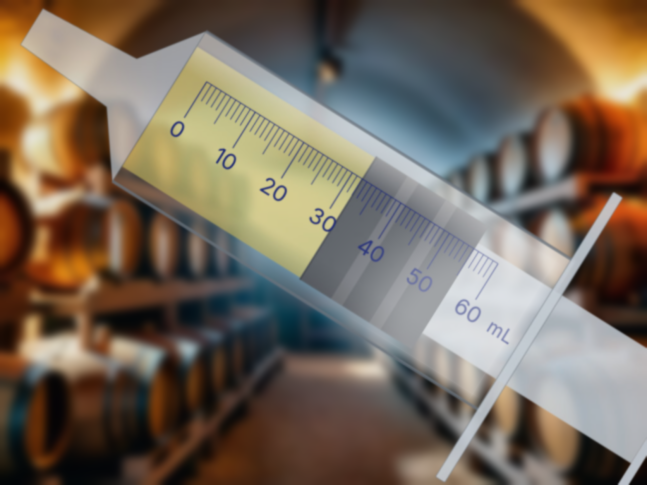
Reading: 32 mL
